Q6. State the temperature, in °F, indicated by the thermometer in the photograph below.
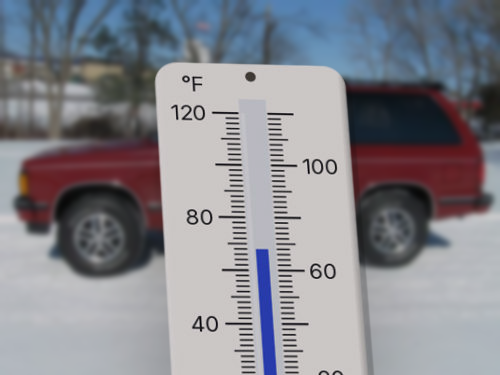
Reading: 68 °F
